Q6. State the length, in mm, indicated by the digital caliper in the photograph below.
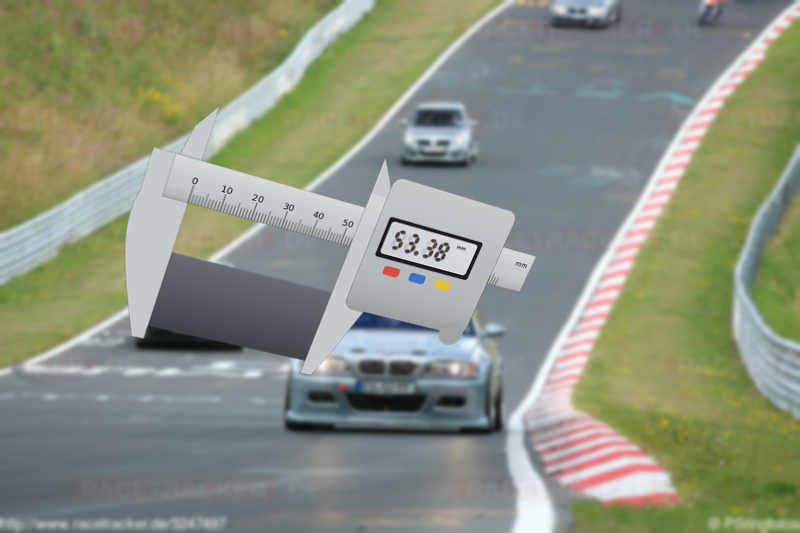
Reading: 53.38 mm
